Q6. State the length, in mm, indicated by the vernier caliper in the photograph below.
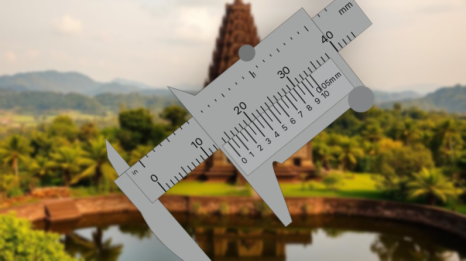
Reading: 14.4 mm
